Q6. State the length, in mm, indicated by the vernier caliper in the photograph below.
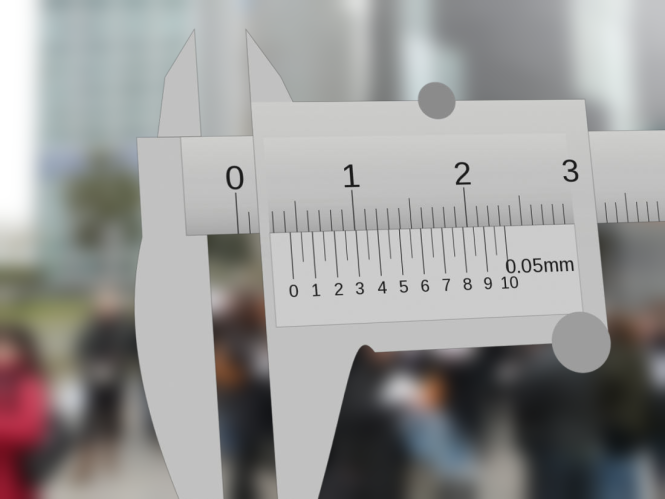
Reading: 4.4 mm
